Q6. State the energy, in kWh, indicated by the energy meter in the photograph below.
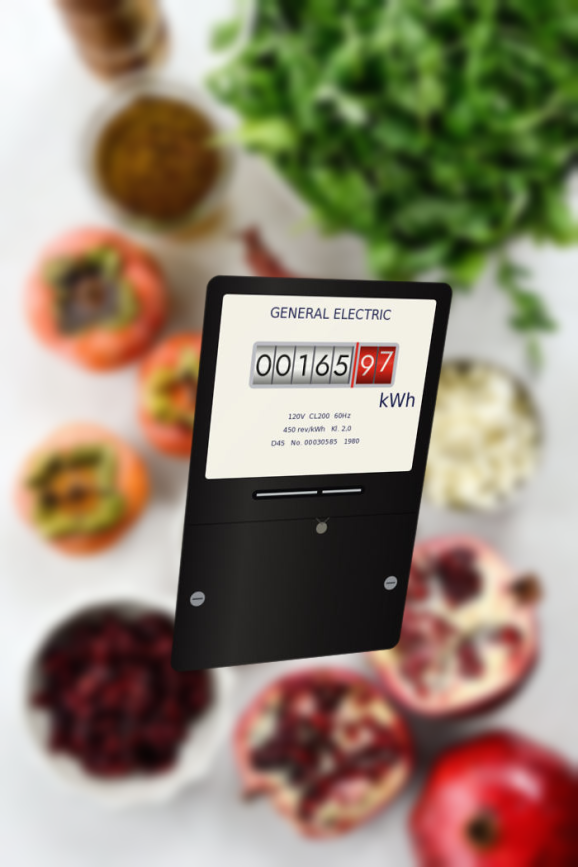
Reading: 165.97 kWh
